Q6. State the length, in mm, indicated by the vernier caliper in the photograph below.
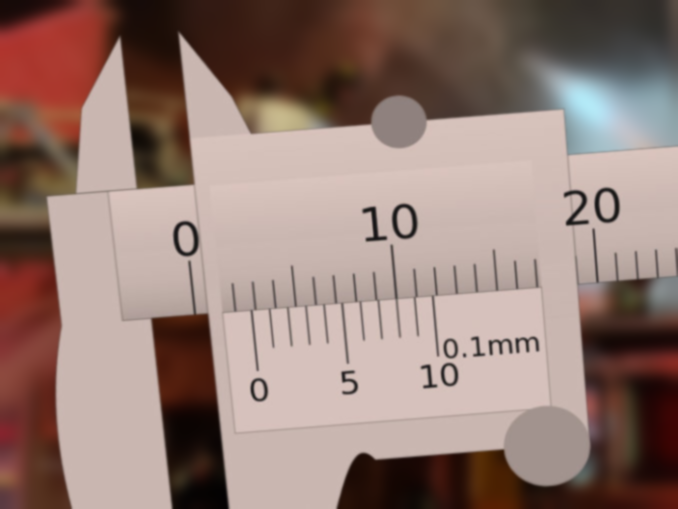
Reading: 2.8 mm
